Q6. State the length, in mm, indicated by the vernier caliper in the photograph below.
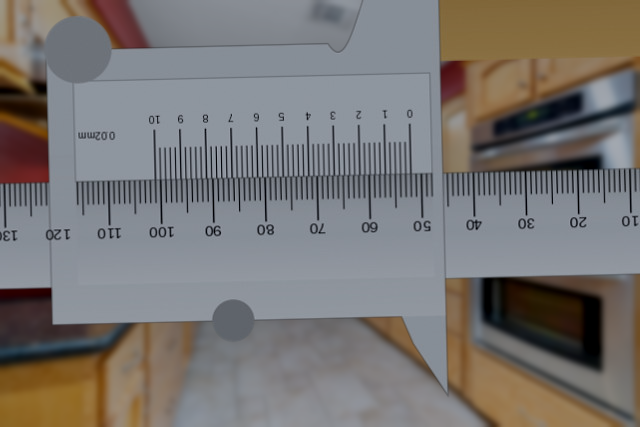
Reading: 52.0 mm
